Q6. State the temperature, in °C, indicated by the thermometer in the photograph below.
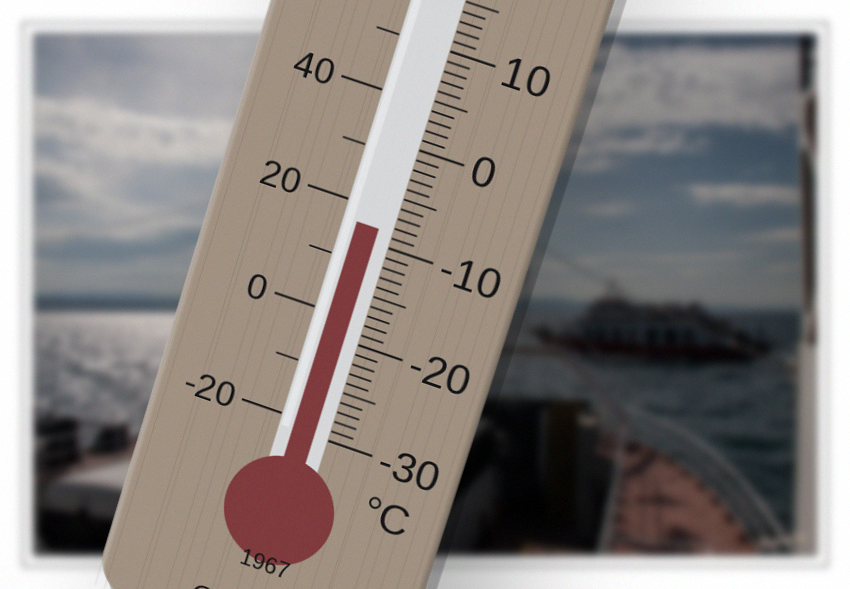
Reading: -8.5 °C
